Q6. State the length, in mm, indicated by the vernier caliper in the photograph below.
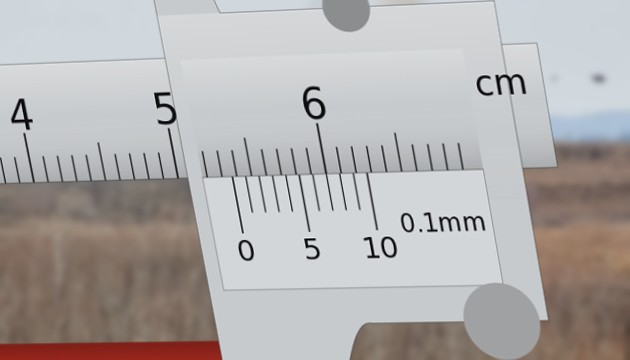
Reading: 53.7 mm
